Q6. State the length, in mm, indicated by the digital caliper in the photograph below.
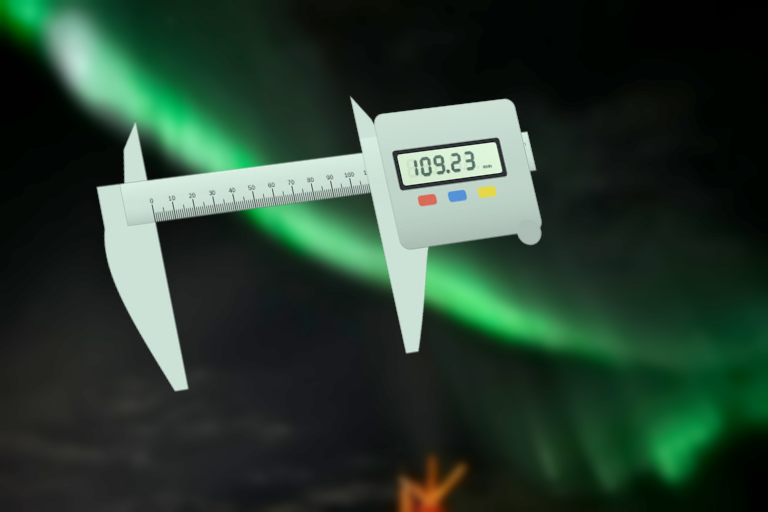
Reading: 109.23 mm
